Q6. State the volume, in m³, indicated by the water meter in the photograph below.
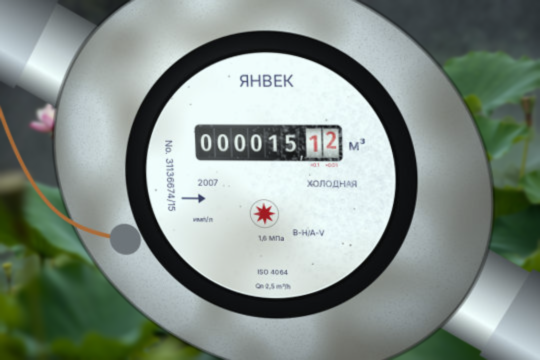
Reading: 15.12 m³
